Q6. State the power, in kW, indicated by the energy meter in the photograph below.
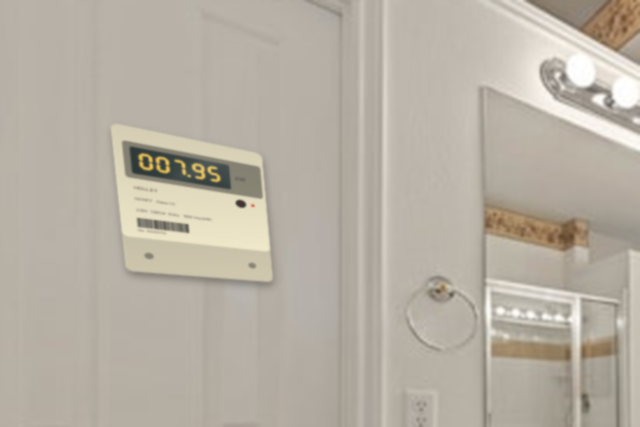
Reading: 7.95 kW
